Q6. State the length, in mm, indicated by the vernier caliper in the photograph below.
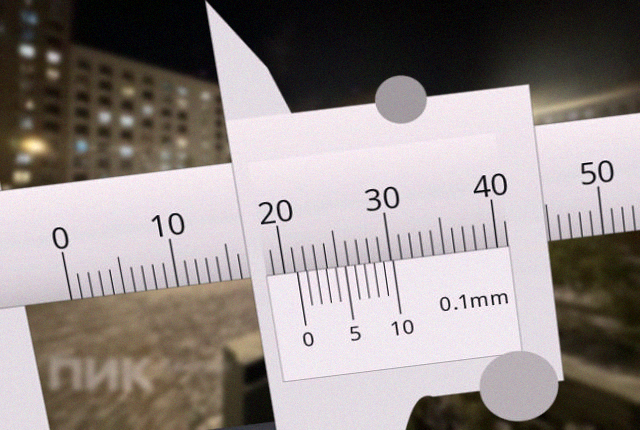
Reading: 21.2 mm
